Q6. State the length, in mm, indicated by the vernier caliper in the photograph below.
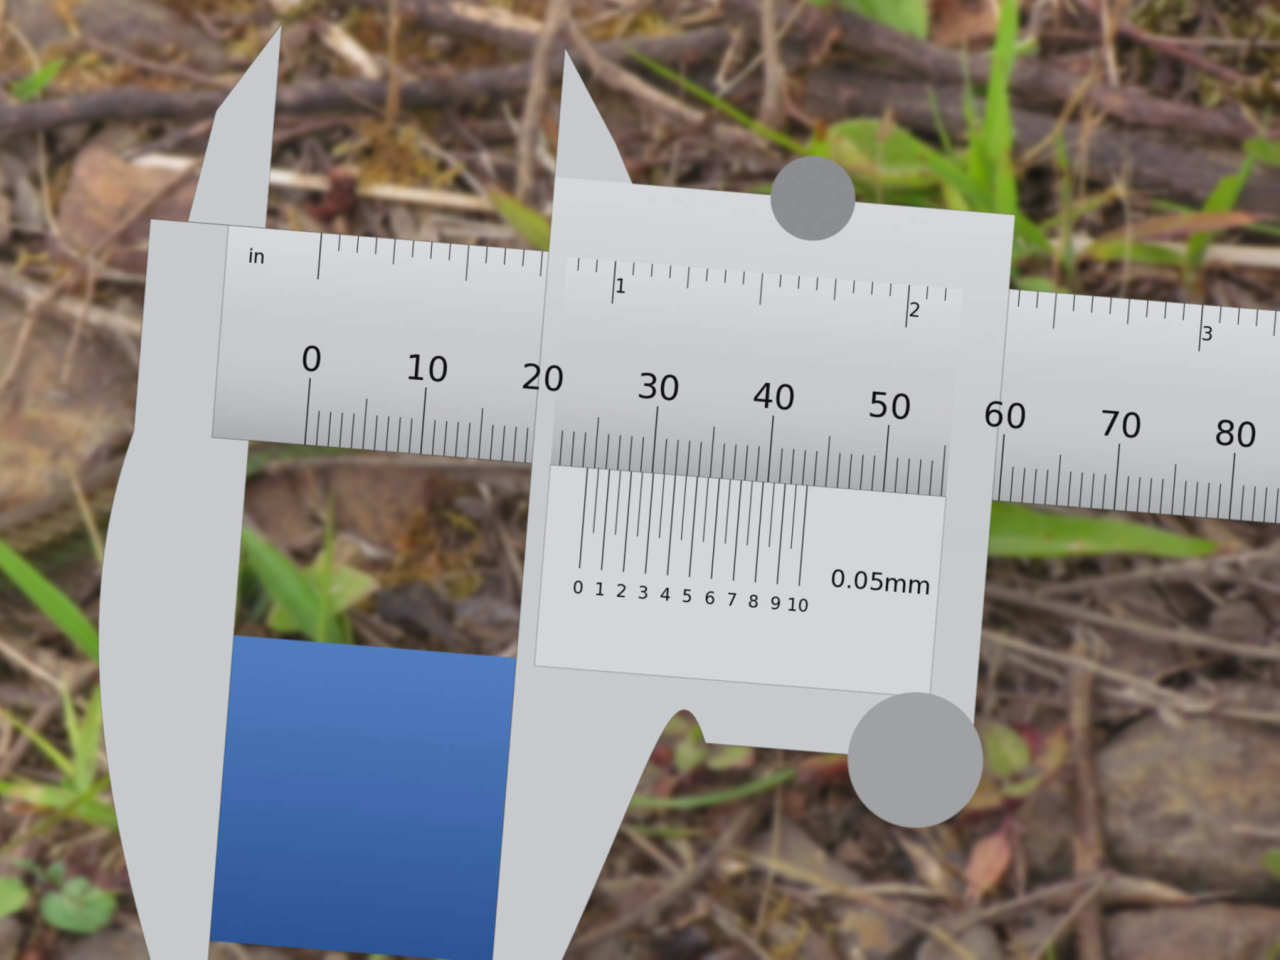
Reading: 24.4 mm
